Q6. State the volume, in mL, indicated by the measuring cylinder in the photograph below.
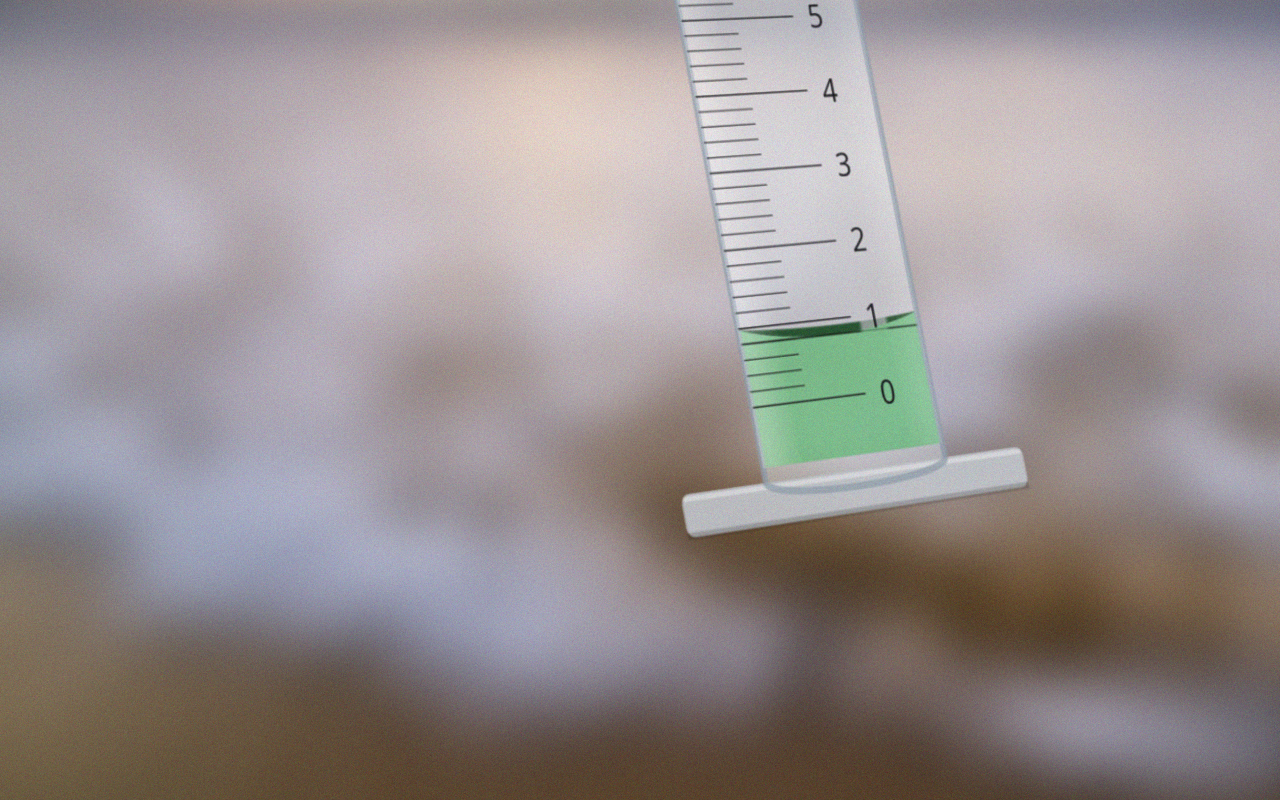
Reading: 0.8 mL
